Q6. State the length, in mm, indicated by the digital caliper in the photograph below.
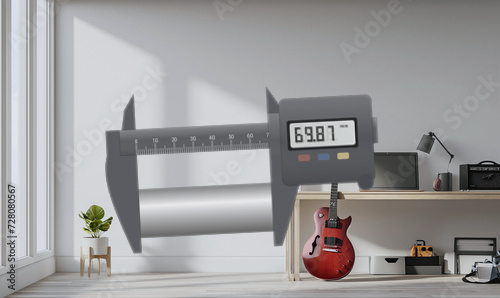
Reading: 69.87 mm
